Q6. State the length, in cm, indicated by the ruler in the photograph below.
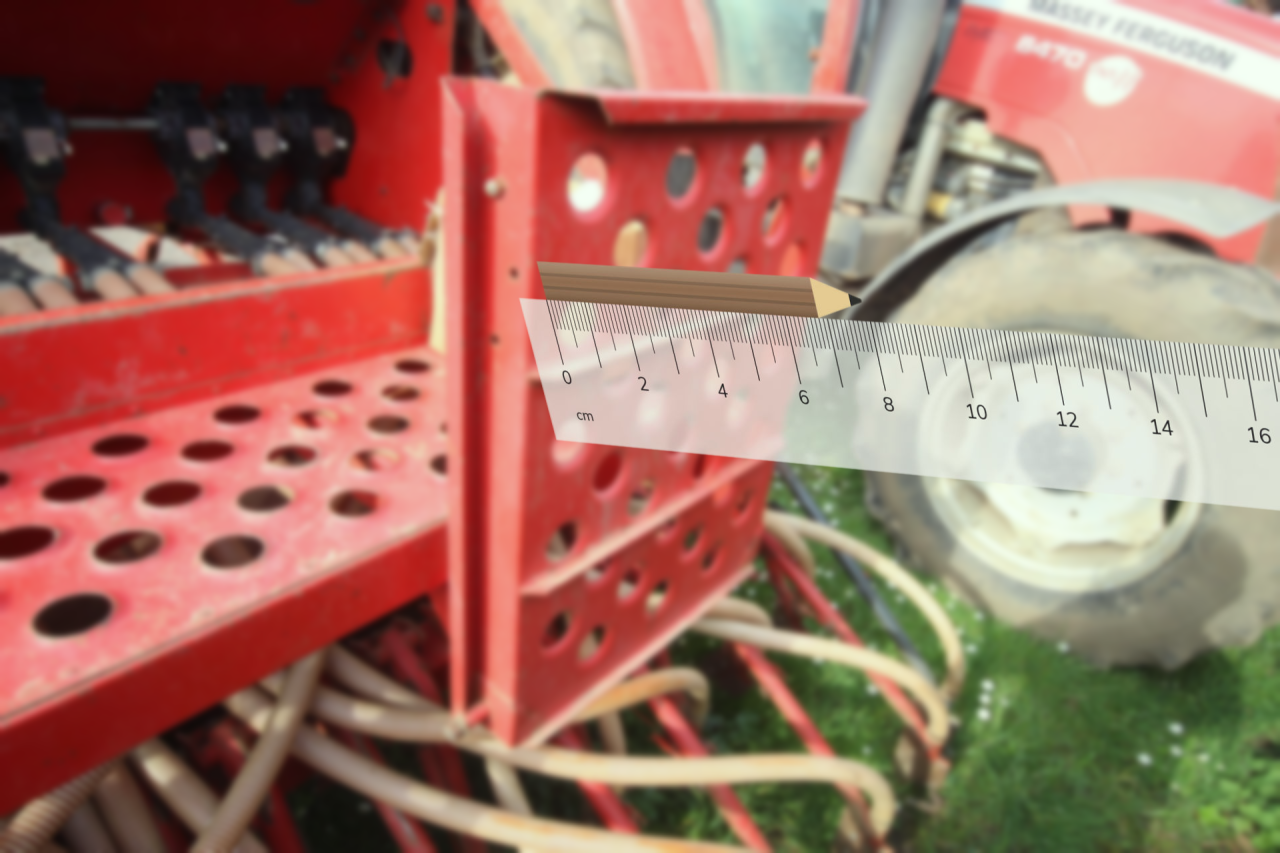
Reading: 7.9 cm
